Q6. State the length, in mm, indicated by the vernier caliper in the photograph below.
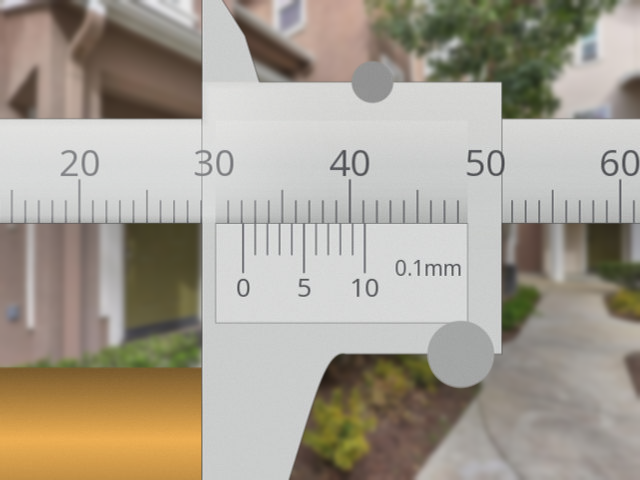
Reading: 32.1 mm
